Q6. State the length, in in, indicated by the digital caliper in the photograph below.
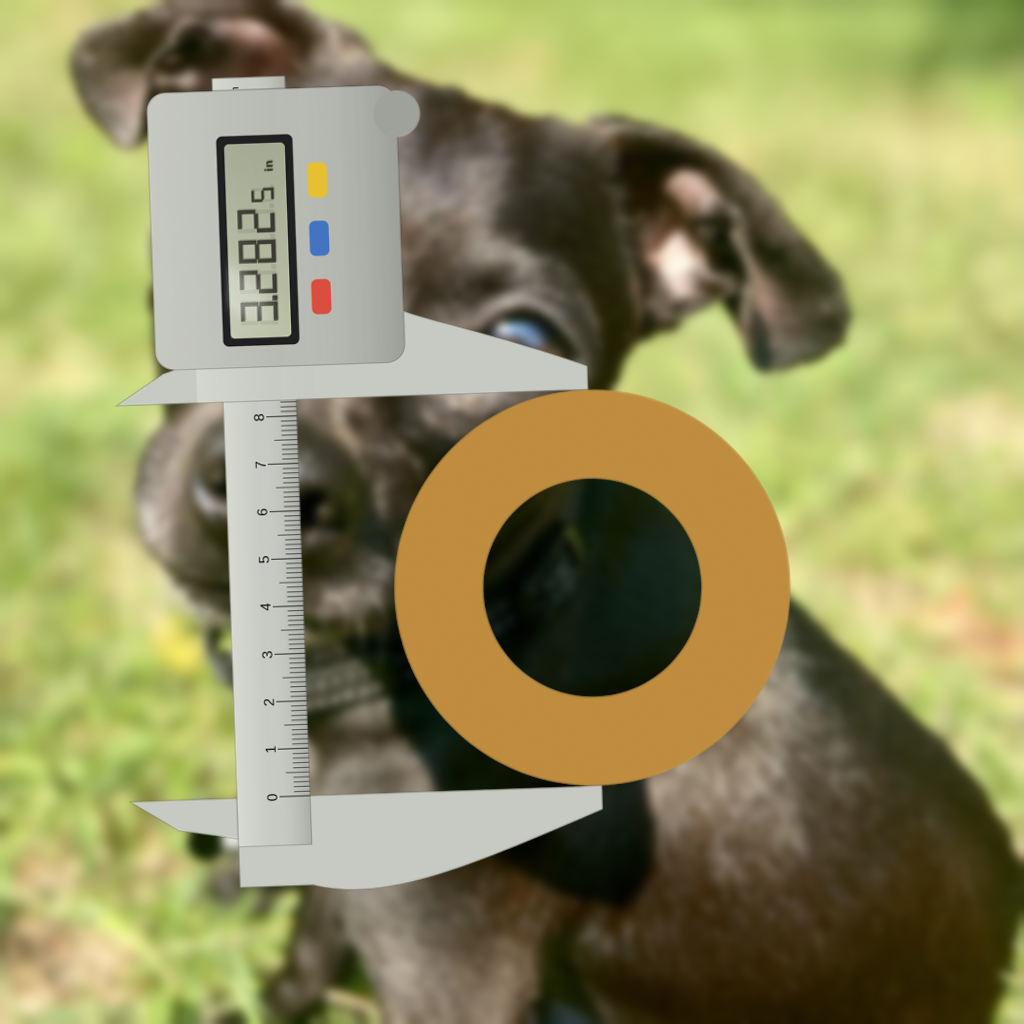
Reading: 3.2825 in
